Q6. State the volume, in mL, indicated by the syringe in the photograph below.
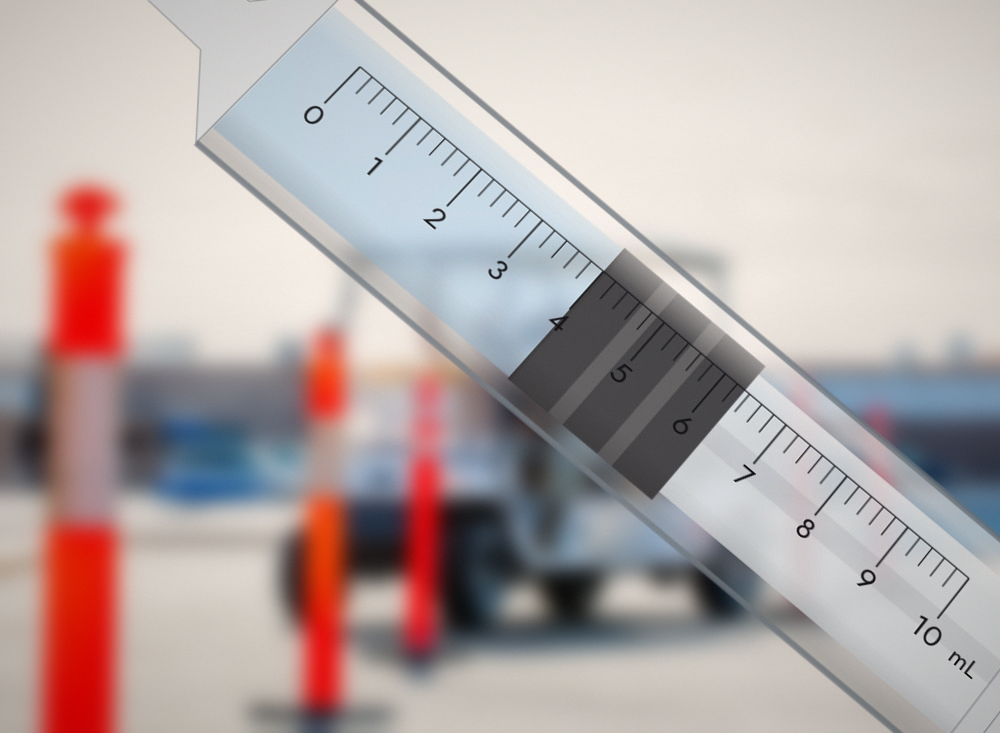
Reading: 4 mL
